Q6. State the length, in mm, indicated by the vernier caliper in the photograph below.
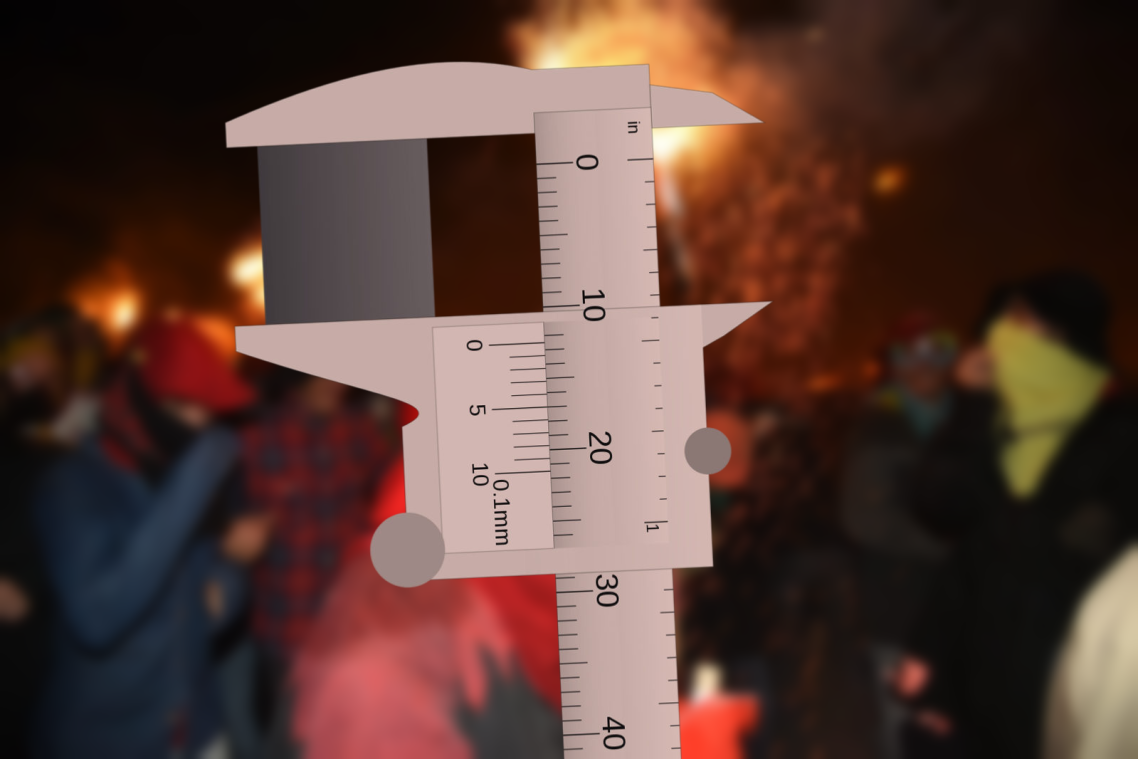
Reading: 12.5 mm
